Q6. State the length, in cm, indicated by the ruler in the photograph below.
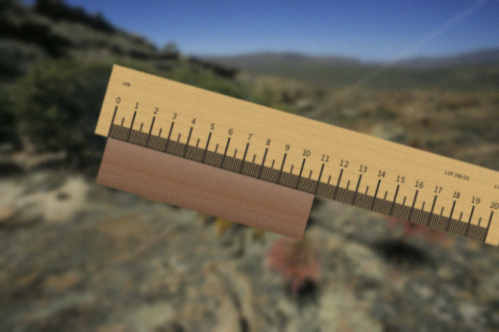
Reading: 11 cm
